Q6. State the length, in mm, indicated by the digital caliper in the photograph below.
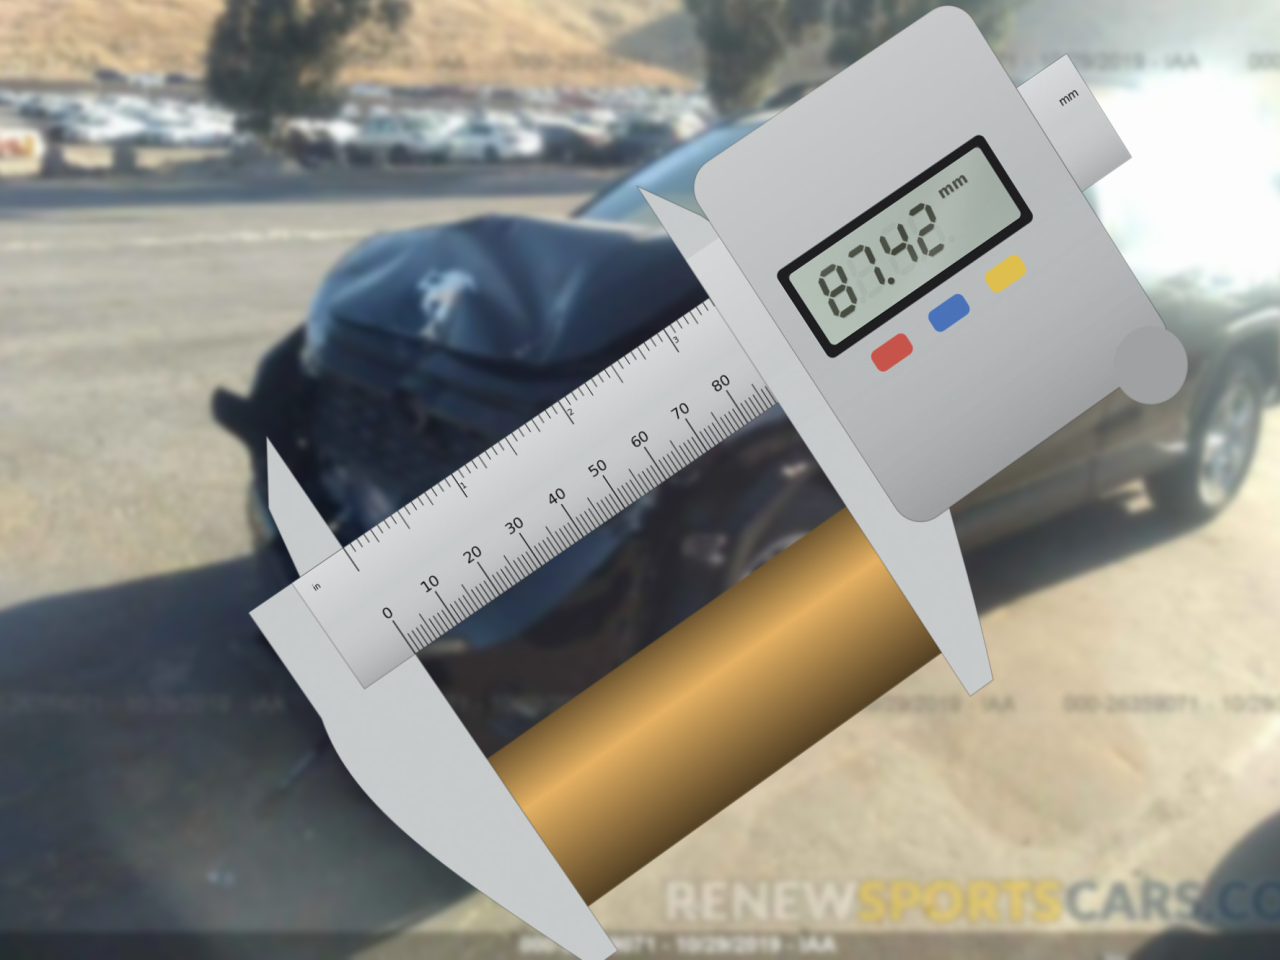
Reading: 87.42 mm
